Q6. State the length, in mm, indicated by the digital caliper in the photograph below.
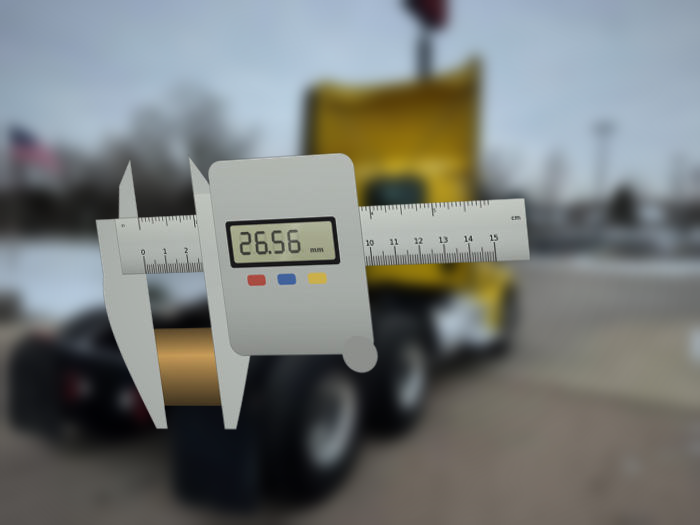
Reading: 26.56 mm
